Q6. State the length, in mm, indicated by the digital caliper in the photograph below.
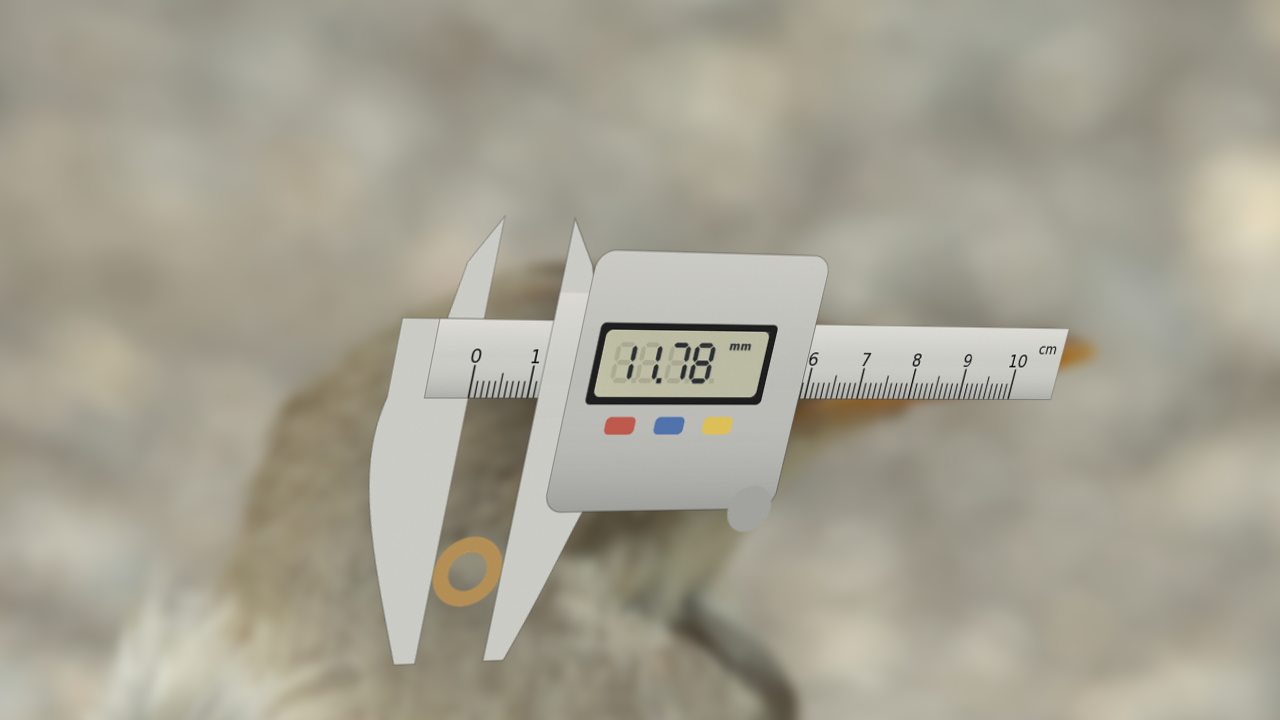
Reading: 11.78 mm
